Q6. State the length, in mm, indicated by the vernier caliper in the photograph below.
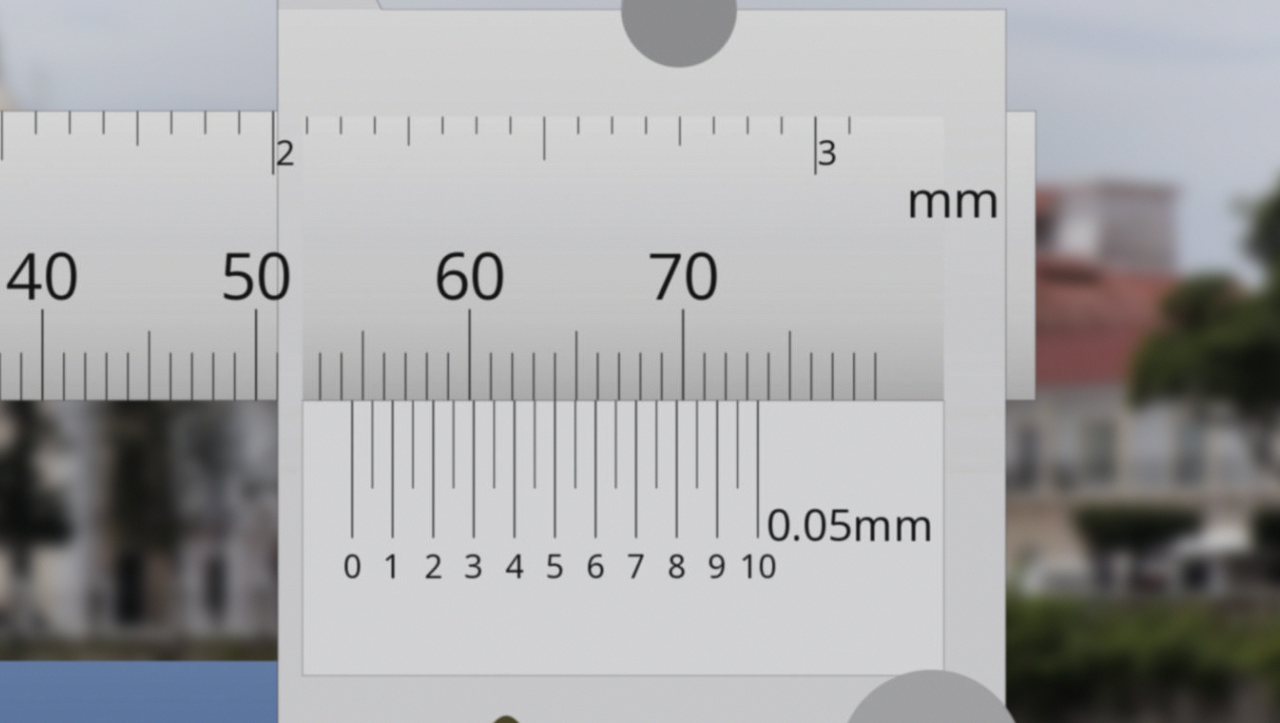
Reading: 54.5 mm
